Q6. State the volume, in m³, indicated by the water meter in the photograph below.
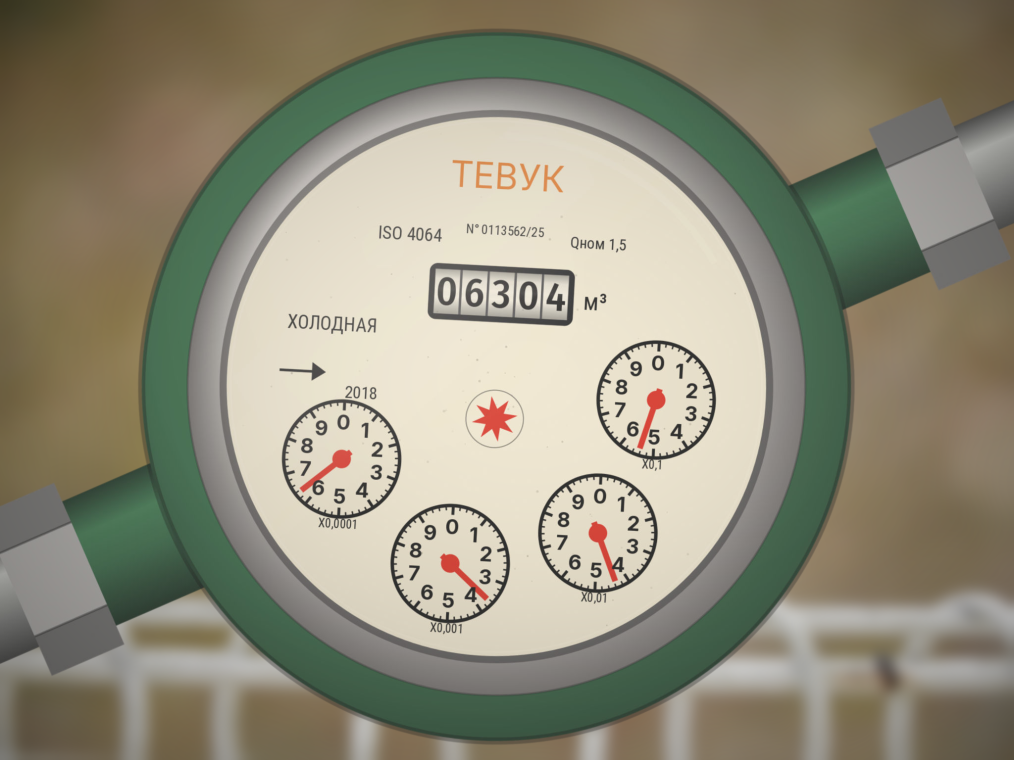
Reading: 6304.5436 m³
